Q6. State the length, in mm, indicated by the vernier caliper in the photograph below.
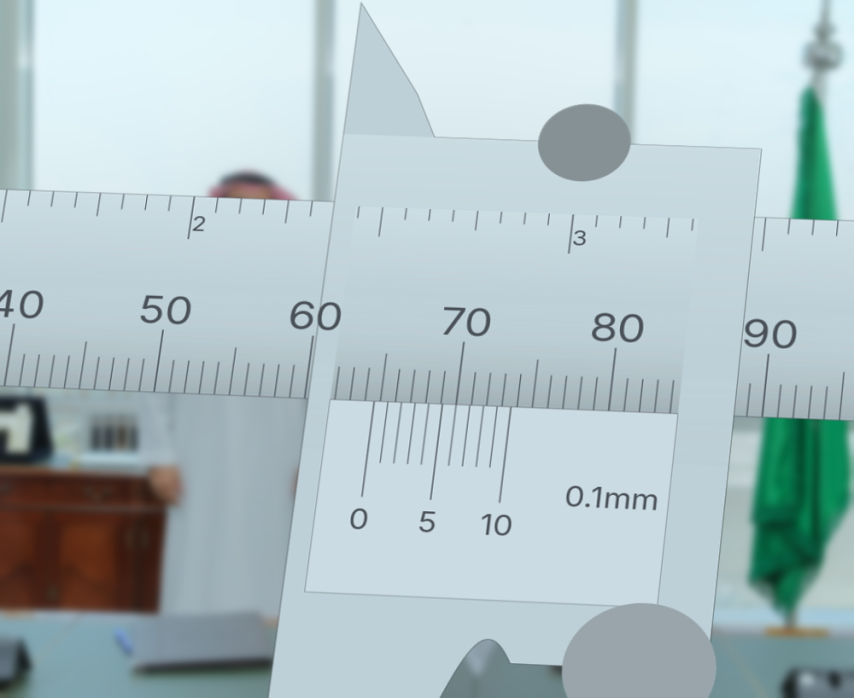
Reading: 64.6 mm
